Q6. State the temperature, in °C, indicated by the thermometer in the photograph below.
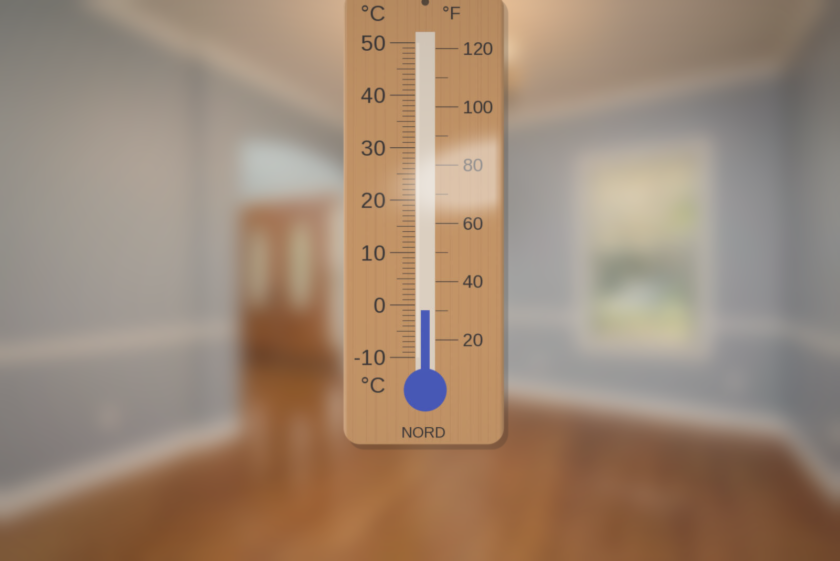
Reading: -1 °C
